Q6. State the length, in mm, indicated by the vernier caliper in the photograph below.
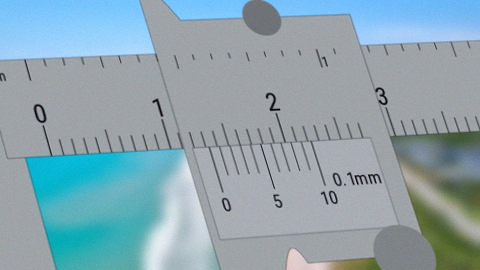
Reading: 13.3 mm
